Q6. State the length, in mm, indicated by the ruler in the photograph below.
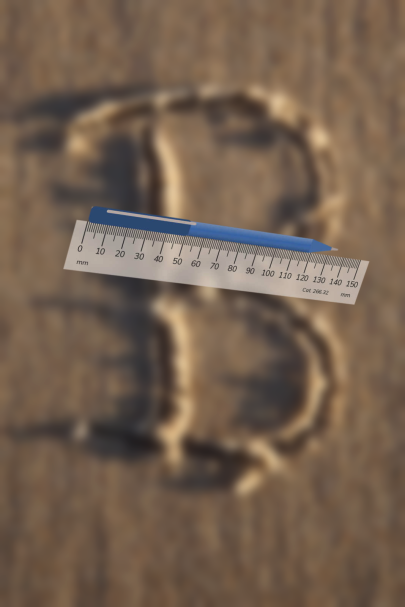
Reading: 135 mm
